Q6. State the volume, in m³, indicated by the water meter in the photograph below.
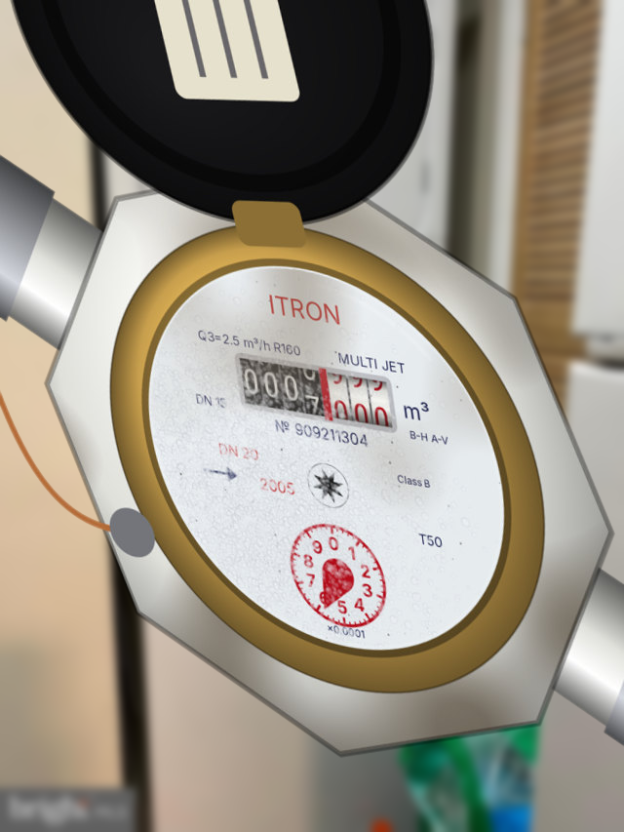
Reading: 6.9995 m³
